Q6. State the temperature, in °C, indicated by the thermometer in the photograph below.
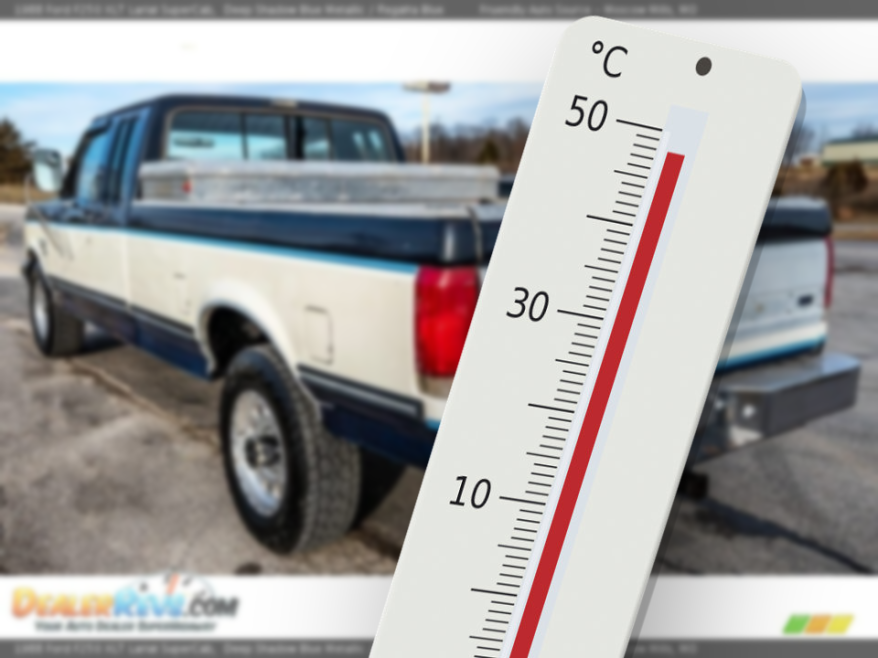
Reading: 48 °C
